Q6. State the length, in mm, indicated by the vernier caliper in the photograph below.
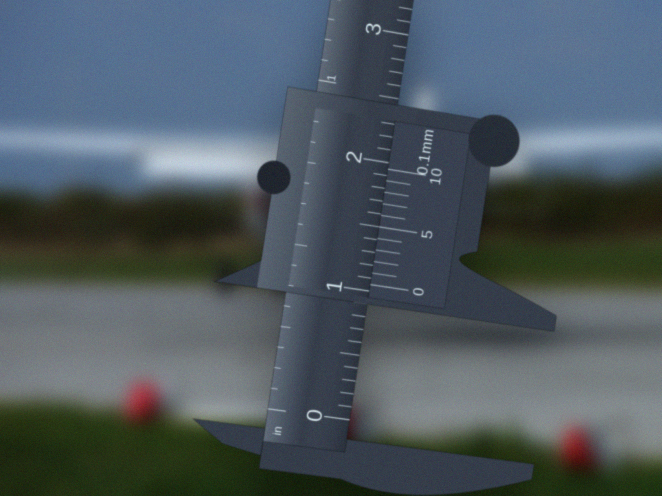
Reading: 10.5 mm
